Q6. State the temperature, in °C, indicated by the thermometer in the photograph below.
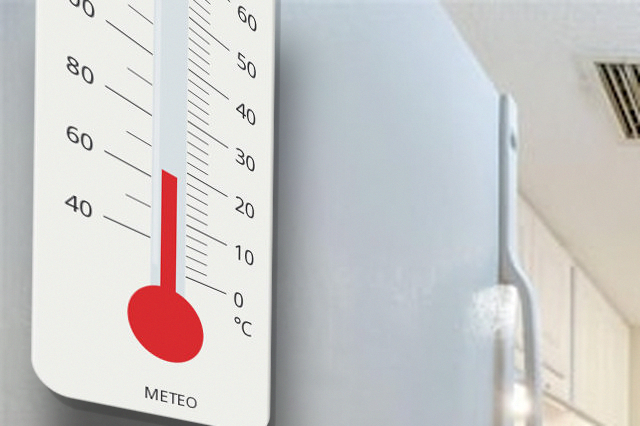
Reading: 18 °C
